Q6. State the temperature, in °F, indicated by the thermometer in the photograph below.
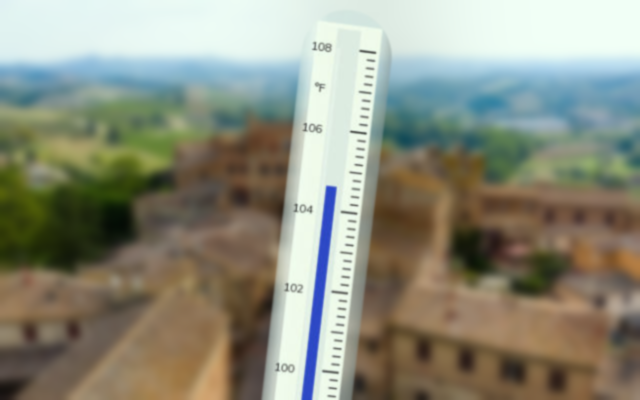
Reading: 104.6 °F
